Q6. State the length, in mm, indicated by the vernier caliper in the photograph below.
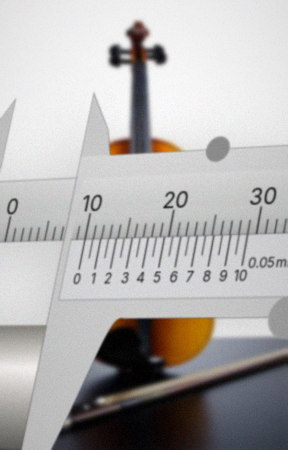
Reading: 10.0 mm
